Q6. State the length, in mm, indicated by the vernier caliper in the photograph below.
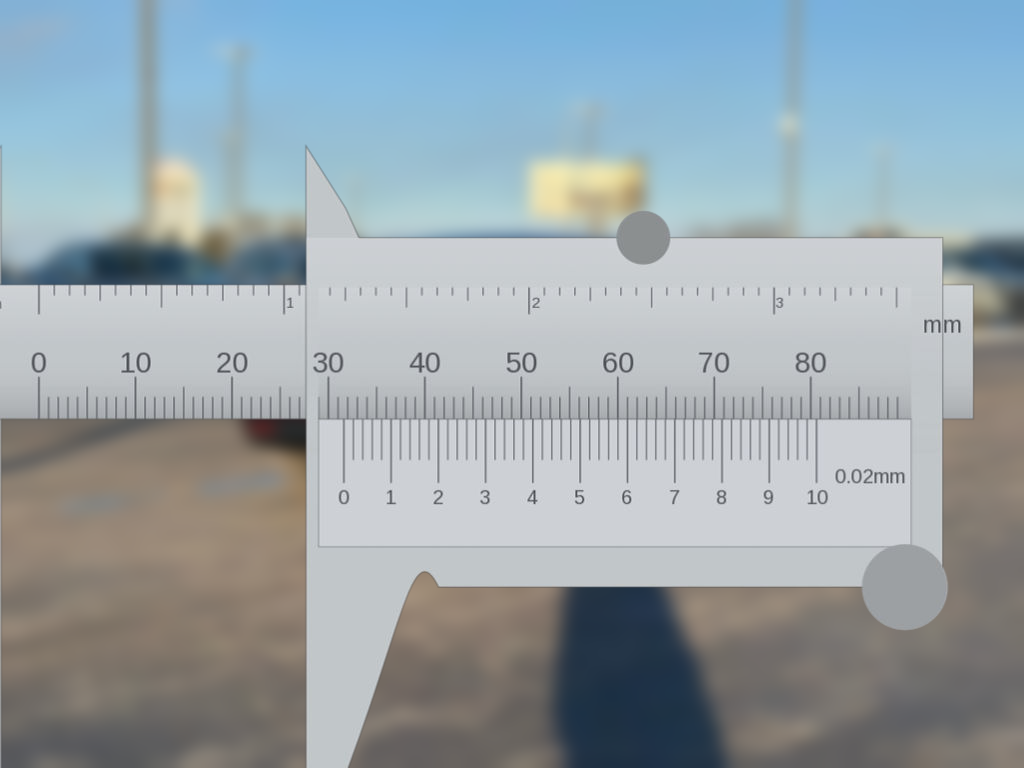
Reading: 31.6 mm
